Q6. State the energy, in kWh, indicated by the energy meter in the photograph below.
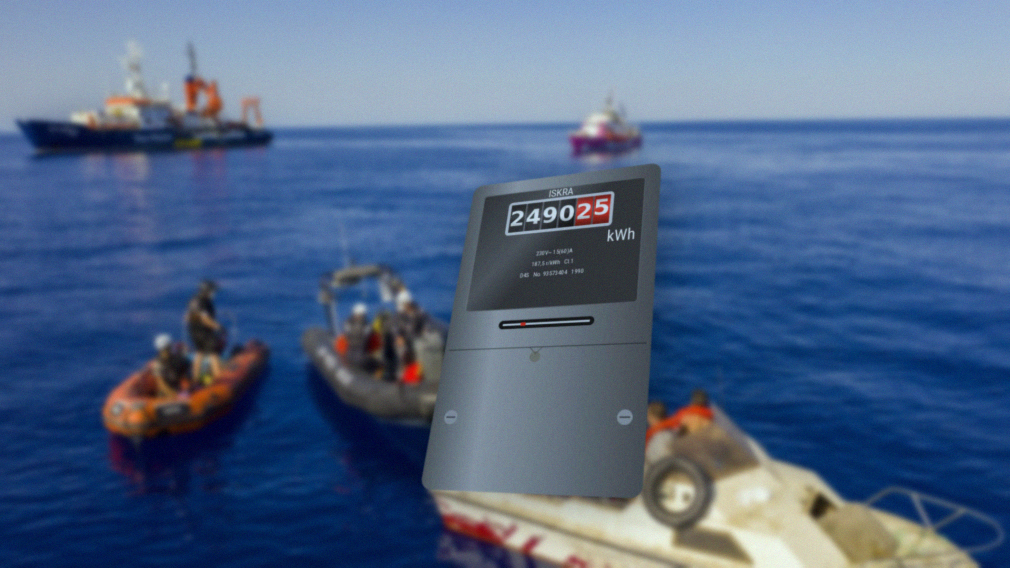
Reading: 2490.25 kWh
